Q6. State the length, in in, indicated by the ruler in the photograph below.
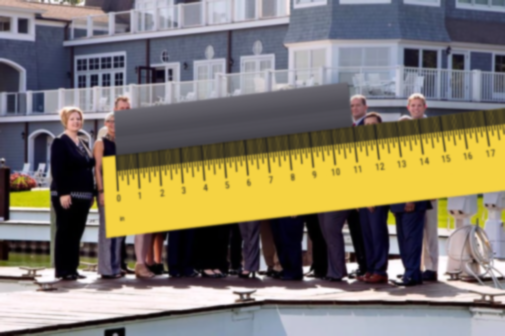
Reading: 11 in
